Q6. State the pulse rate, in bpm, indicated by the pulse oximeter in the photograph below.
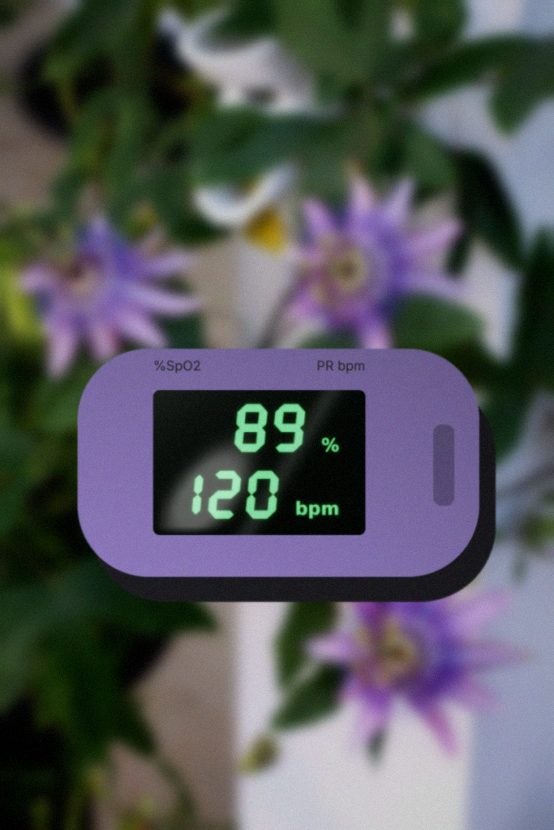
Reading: 120 bpm
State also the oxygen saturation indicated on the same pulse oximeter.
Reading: 89 %
